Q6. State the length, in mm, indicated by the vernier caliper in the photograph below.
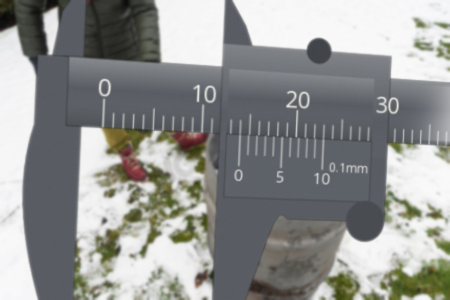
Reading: 14.0 mm
